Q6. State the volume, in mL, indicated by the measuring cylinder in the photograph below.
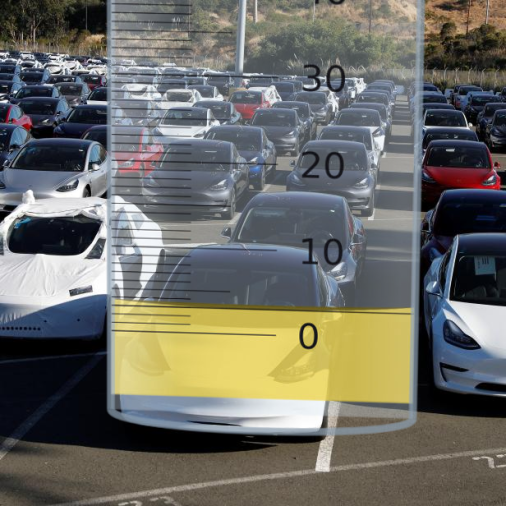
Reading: 3 mL
